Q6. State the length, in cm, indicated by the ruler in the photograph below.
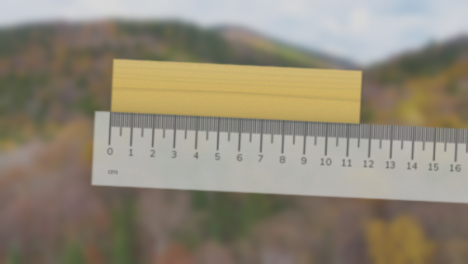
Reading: 11.5 cm
